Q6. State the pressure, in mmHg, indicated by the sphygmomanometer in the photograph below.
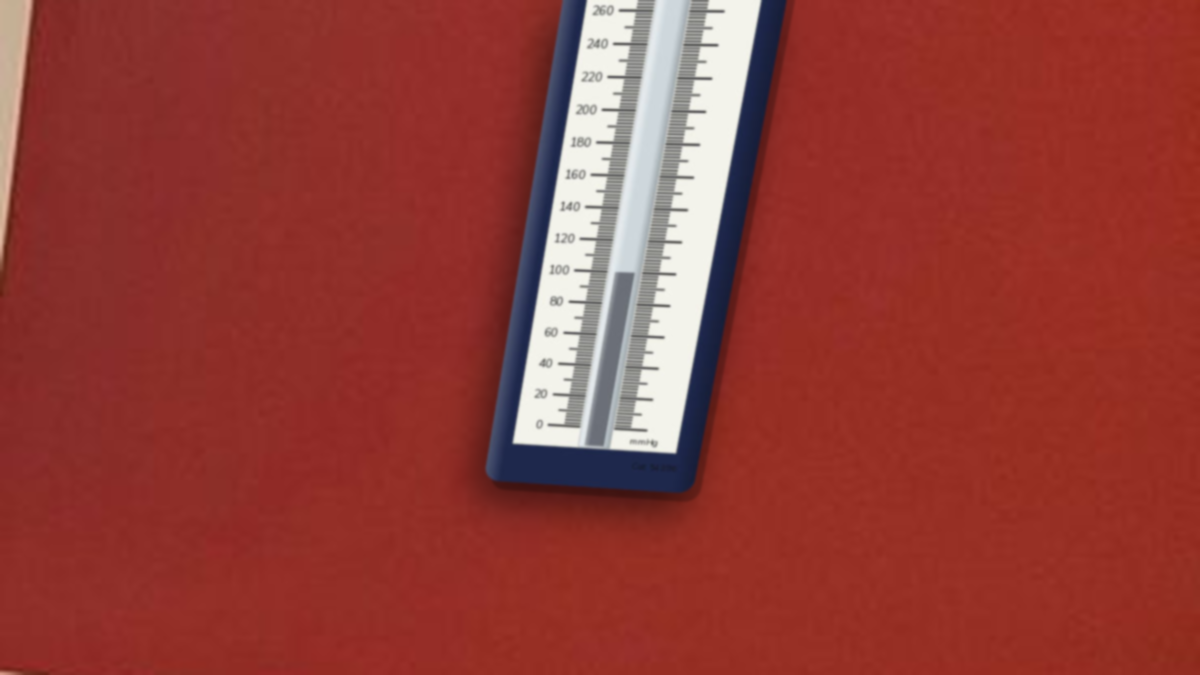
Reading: 100 mmHg
